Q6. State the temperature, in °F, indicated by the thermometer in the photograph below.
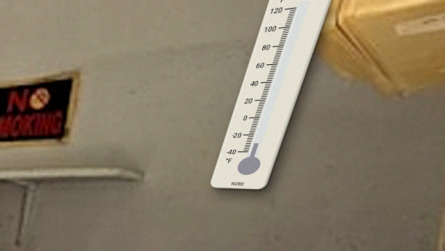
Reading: -30 °F
